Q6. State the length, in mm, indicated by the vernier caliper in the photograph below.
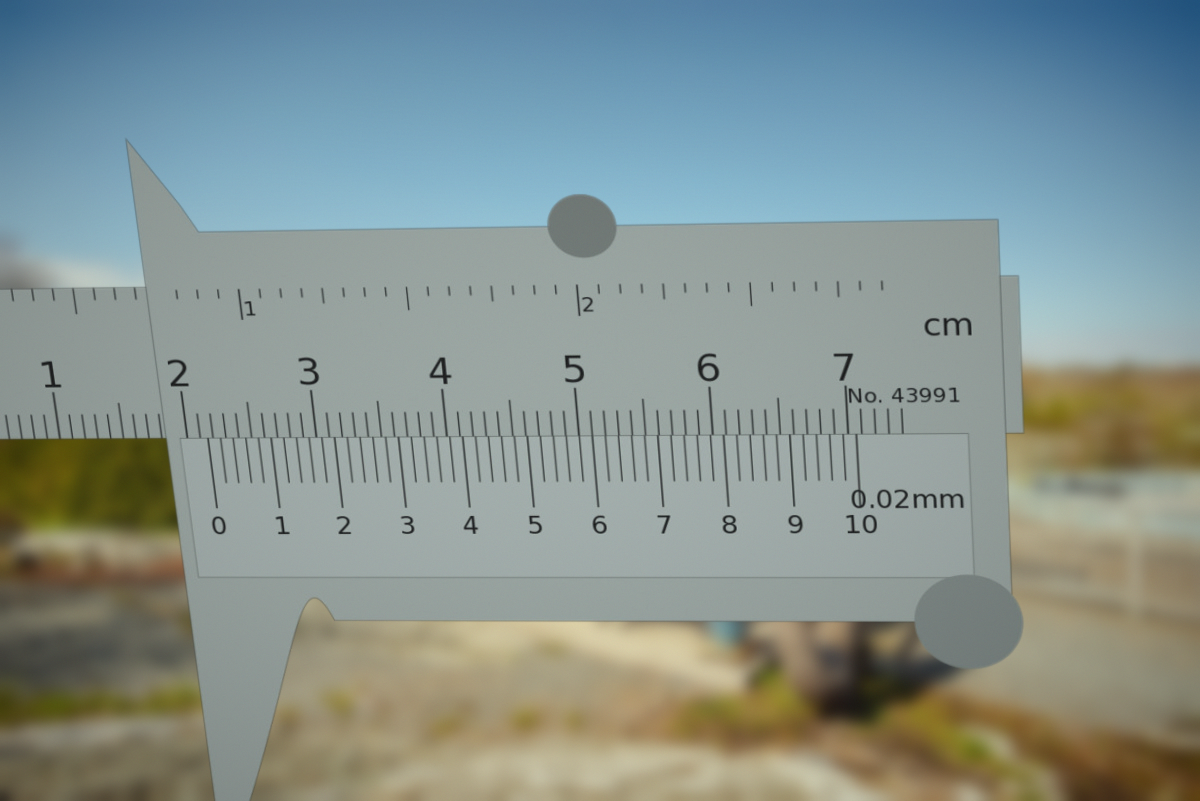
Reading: 21.6 mm
